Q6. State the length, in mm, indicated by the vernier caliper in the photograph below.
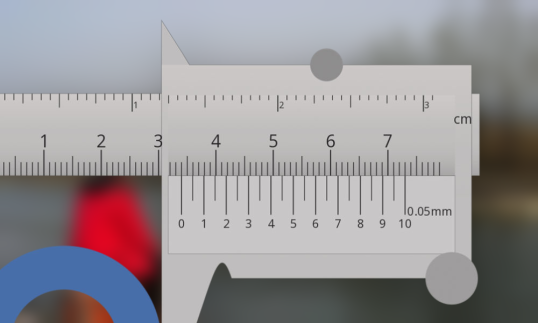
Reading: 34.0 mm
